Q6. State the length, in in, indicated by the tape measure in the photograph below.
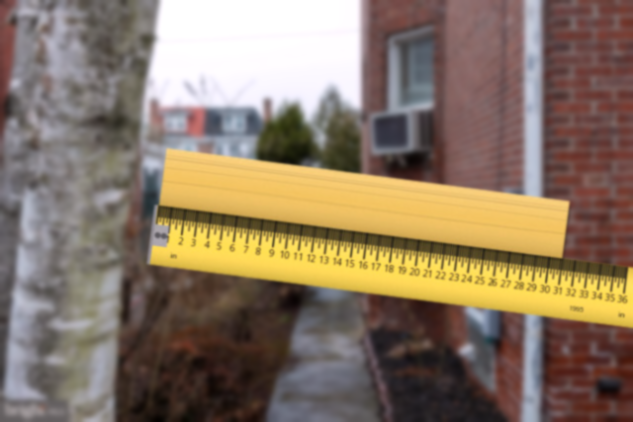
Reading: 31 in
